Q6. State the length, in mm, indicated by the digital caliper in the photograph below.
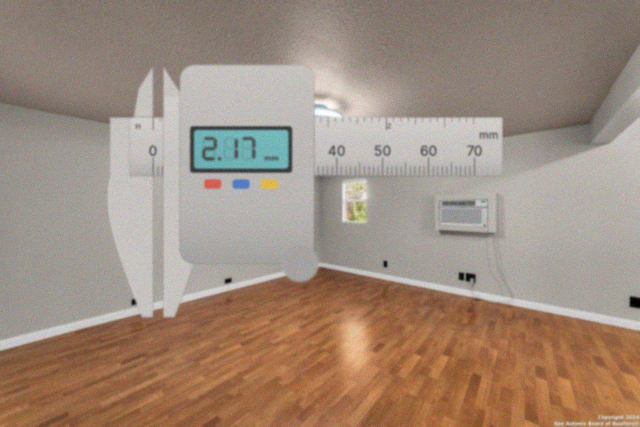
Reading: 2.17 mm
